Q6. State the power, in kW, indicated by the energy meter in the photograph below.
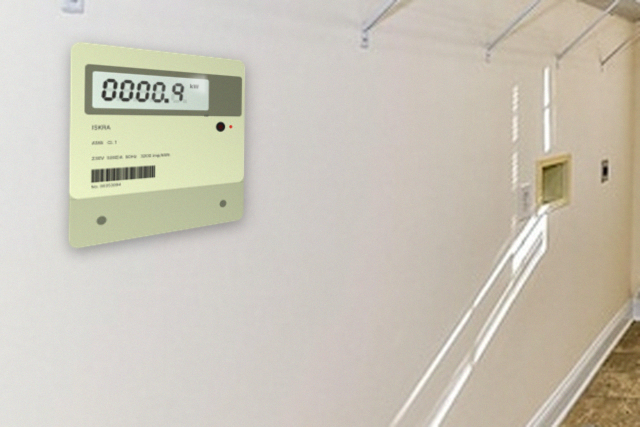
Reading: 0.9 kW
